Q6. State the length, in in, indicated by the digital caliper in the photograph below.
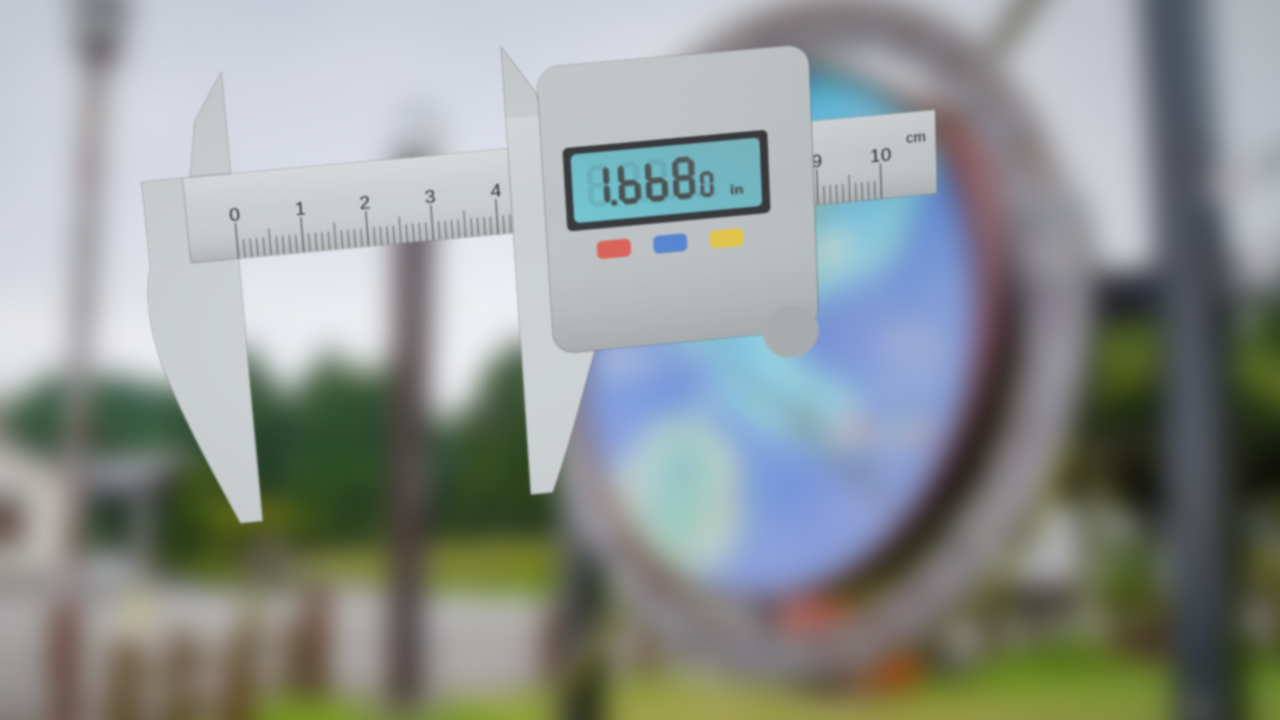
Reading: 1.6680 in
